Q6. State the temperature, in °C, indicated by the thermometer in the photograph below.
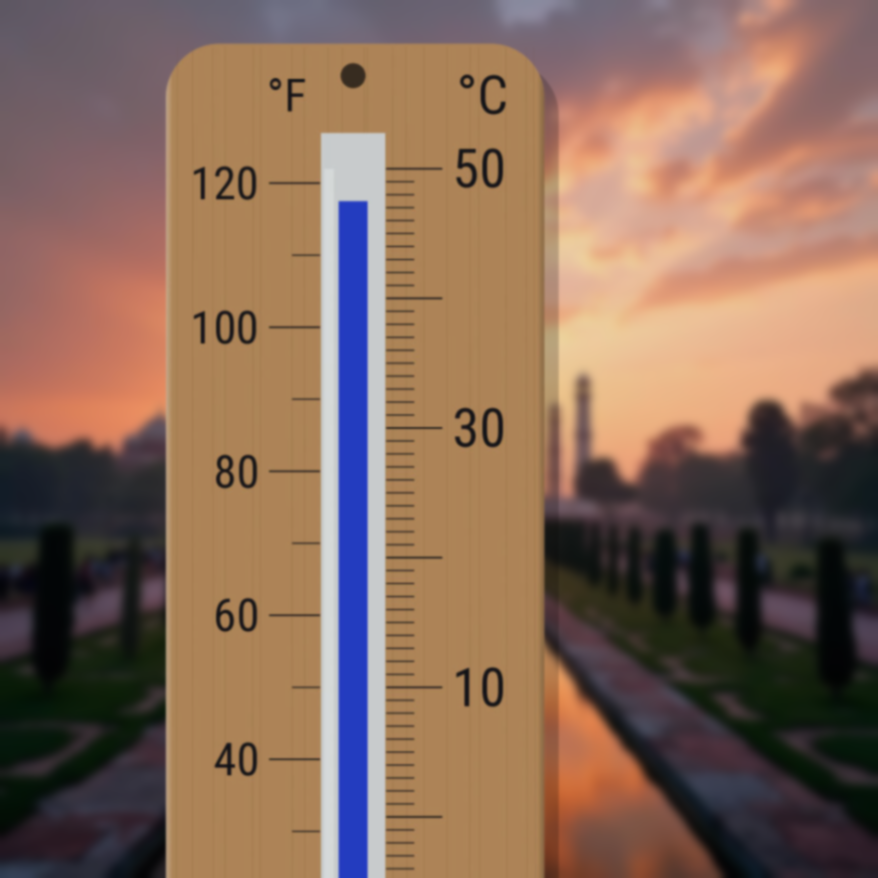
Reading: 47.5 °C
